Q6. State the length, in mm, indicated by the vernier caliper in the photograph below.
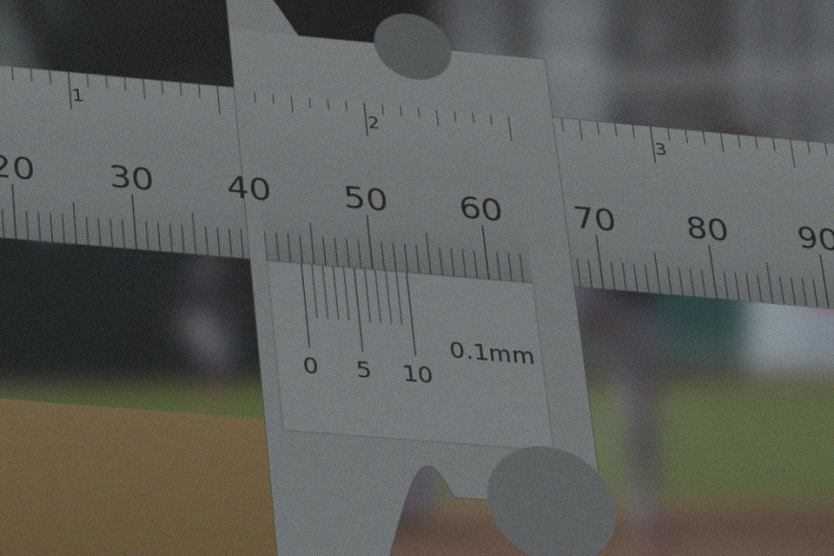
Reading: 43.9 mm
